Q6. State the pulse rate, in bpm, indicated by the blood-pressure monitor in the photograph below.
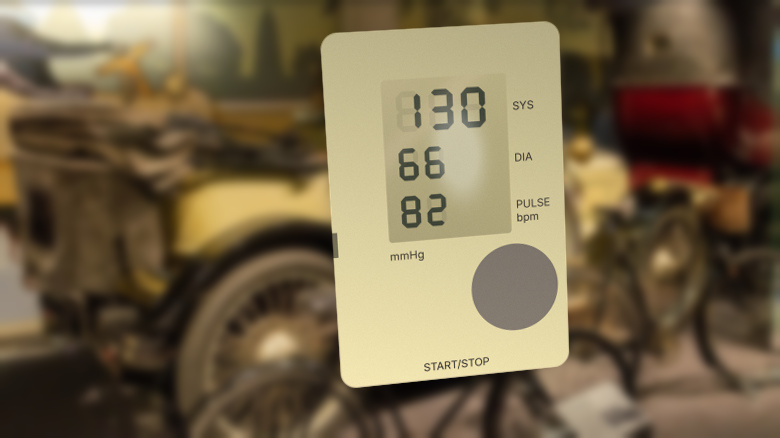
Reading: 82 bpm
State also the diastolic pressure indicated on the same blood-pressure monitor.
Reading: 66 mmHg
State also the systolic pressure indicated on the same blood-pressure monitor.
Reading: 130 mmHg
